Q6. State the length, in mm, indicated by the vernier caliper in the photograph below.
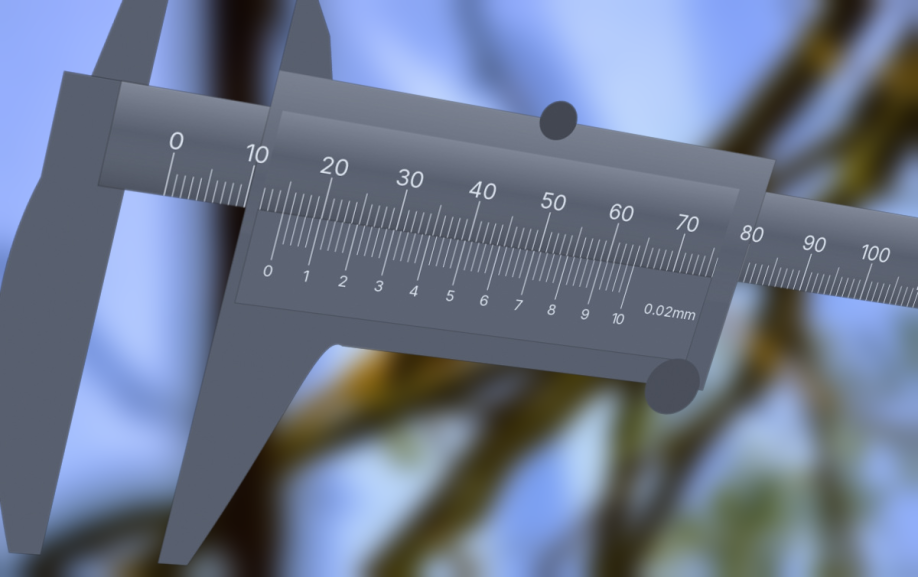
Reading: 15.0 mm
